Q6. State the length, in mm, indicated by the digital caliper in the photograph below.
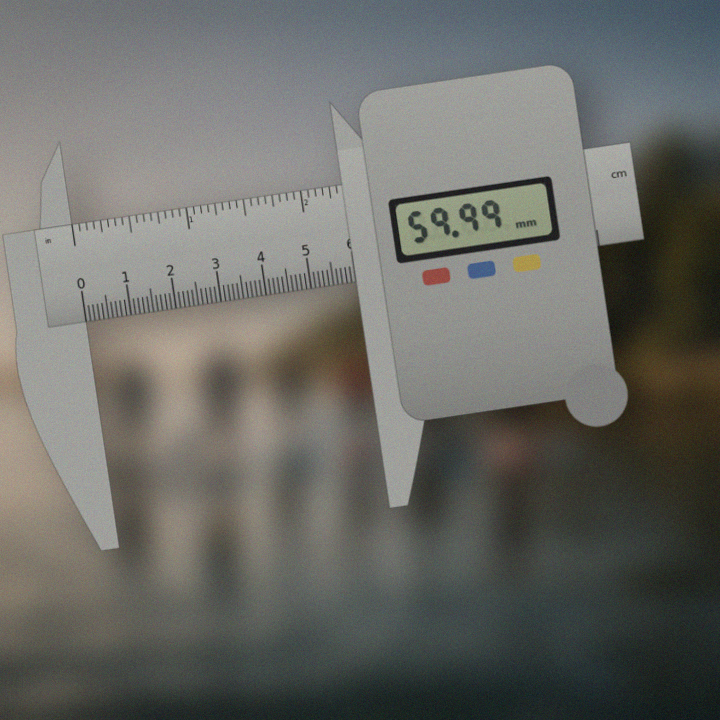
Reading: 59.99 mm
